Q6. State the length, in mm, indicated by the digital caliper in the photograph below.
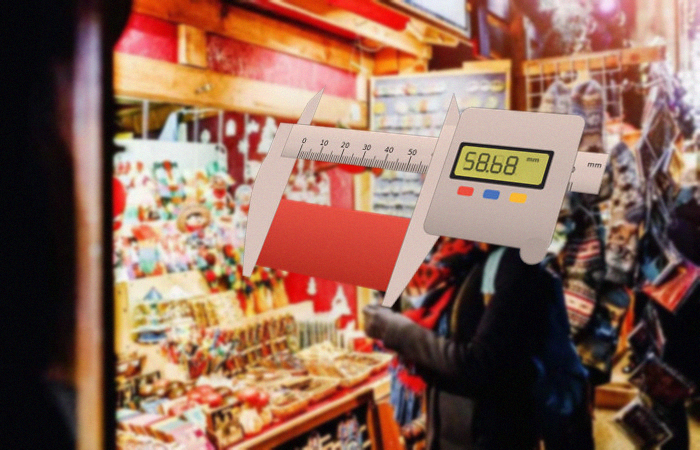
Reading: 58.68 mm
